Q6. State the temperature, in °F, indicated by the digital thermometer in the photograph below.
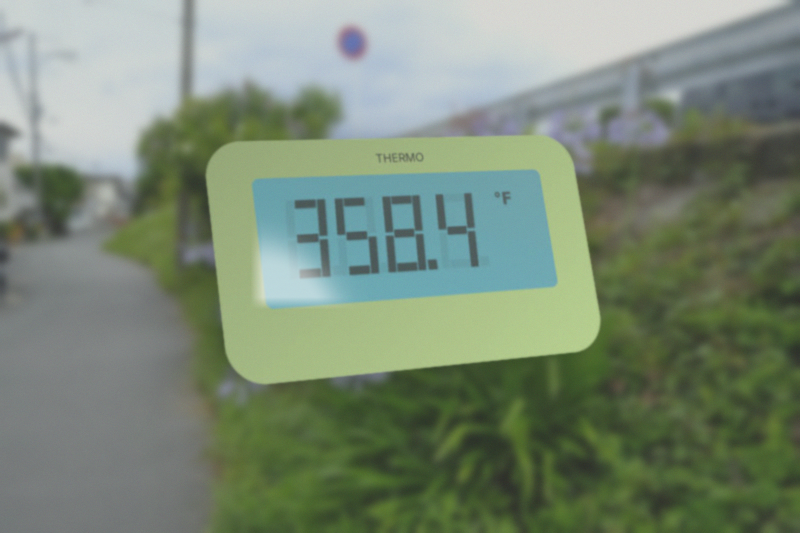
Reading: 358.4 °F
